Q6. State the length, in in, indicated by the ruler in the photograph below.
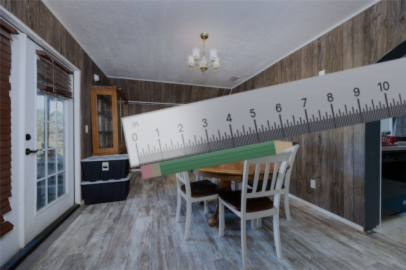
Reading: 6.5 in
